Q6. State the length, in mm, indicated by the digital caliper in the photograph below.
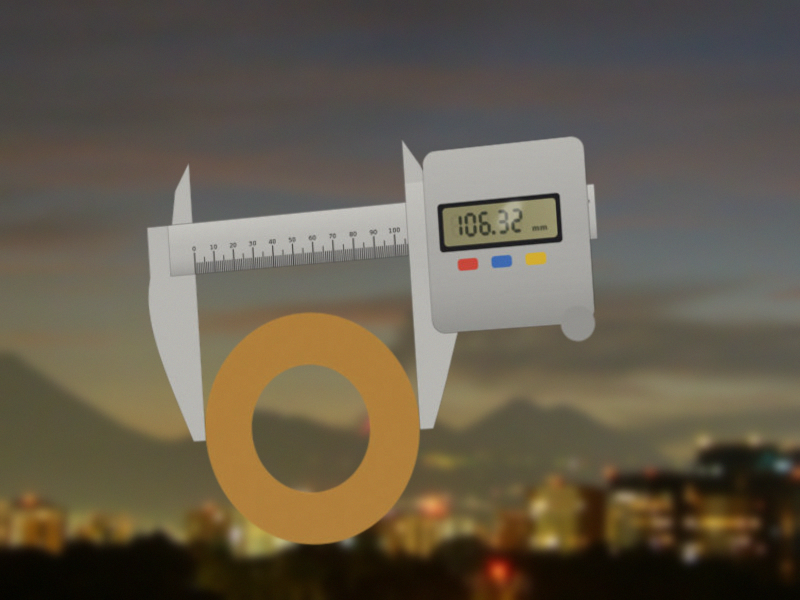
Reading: 106.32 mm
